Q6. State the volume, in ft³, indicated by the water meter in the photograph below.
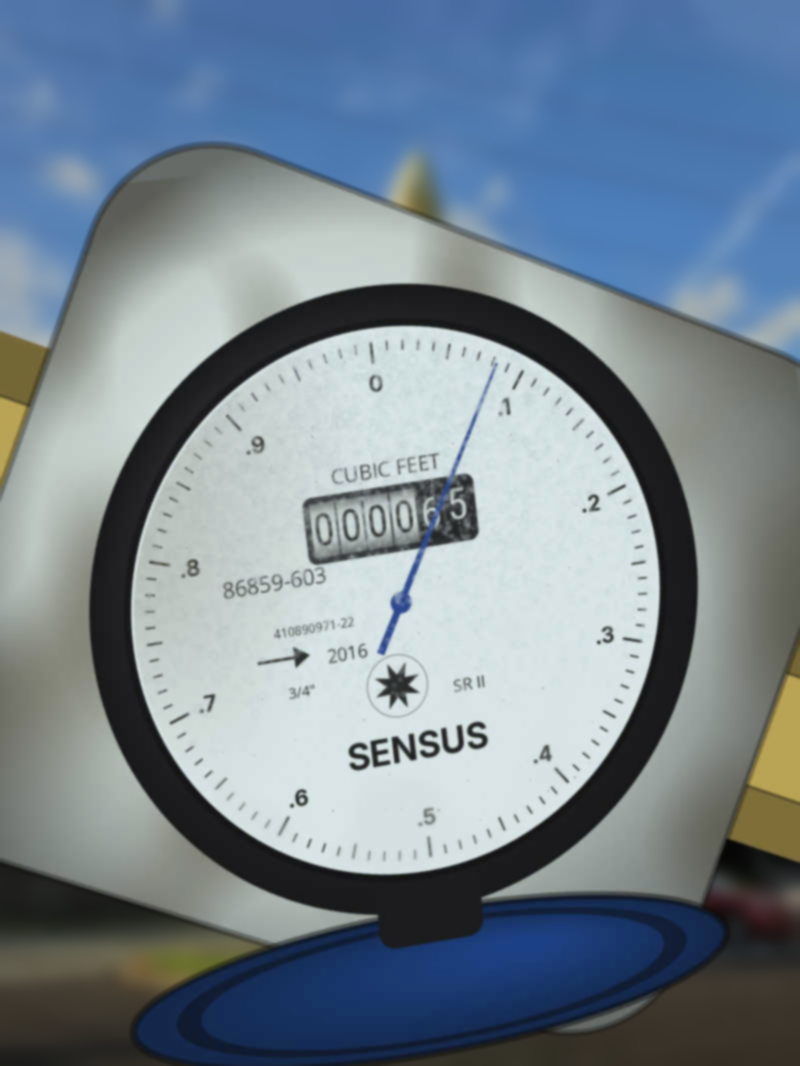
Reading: 65.08 ft³
